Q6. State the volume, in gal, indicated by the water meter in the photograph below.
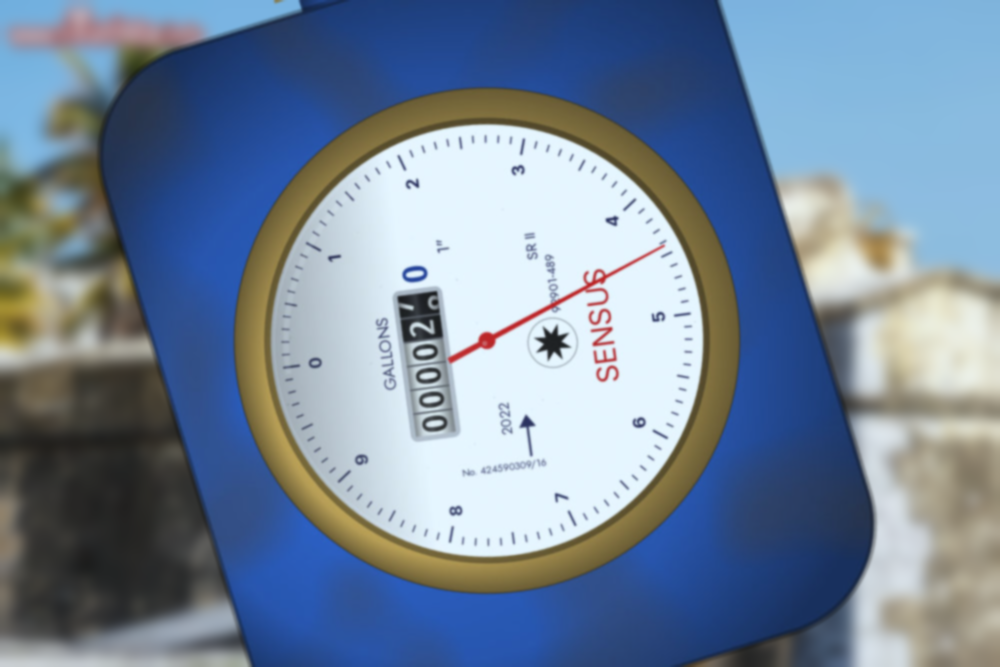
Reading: 274.4 gal
